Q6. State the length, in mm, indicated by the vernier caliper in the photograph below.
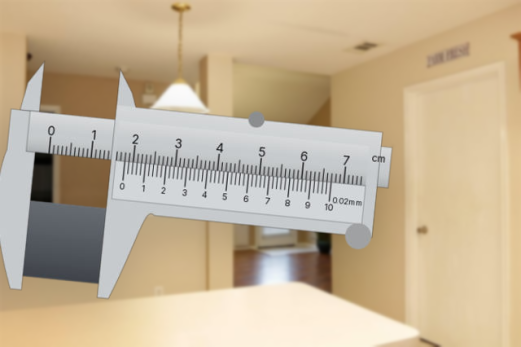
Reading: 18.0 mm
